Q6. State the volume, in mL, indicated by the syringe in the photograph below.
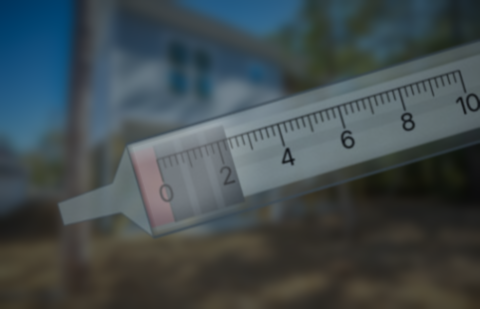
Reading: 0 mL
